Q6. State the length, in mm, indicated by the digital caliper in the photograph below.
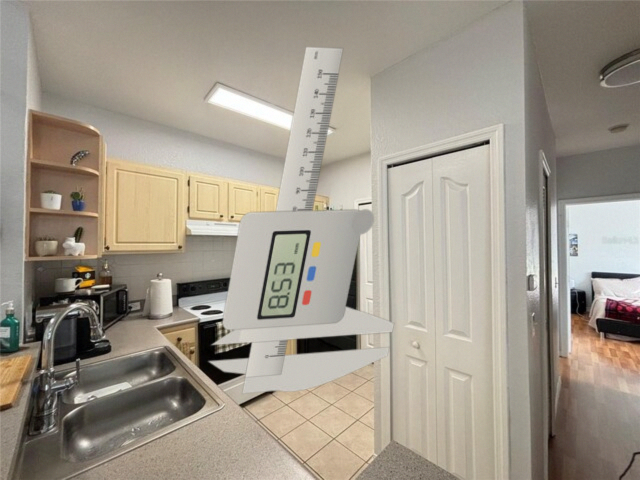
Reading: 8.53 mm
